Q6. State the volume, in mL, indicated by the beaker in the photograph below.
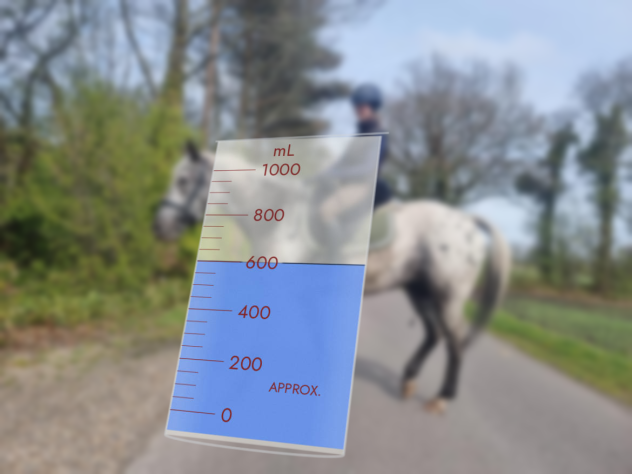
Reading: 600 mL
